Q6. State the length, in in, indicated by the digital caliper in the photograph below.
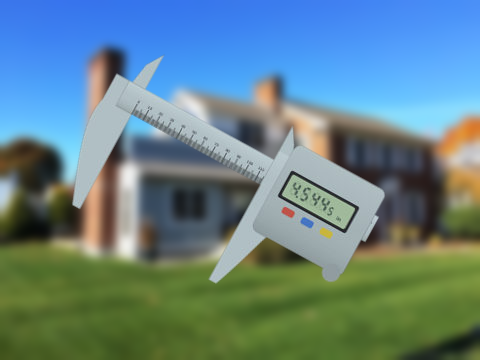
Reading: 4.5445 in
